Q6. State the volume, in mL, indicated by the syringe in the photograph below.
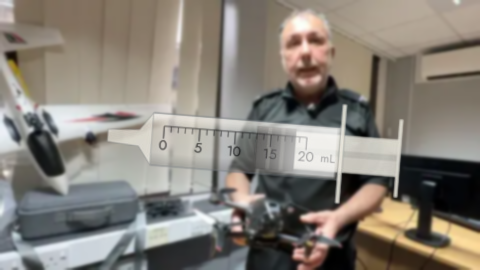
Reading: 13 mL
